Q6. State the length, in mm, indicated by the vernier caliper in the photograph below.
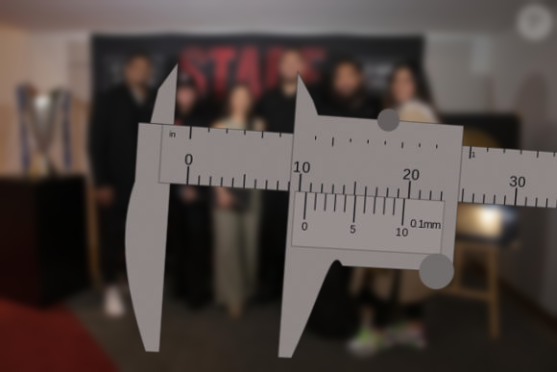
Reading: 10.6 mm
